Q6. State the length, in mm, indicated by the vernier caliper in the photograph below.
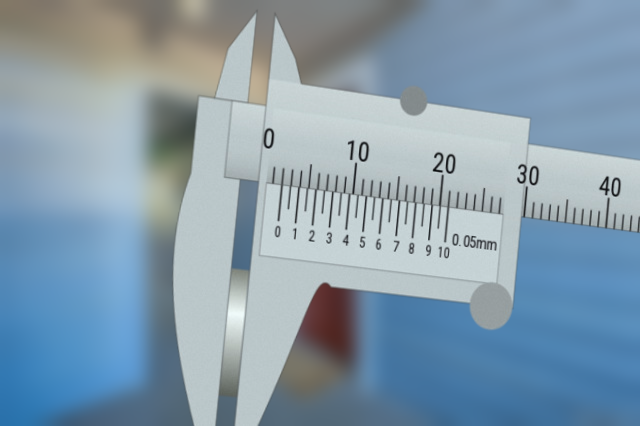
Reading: 2.0 mm
